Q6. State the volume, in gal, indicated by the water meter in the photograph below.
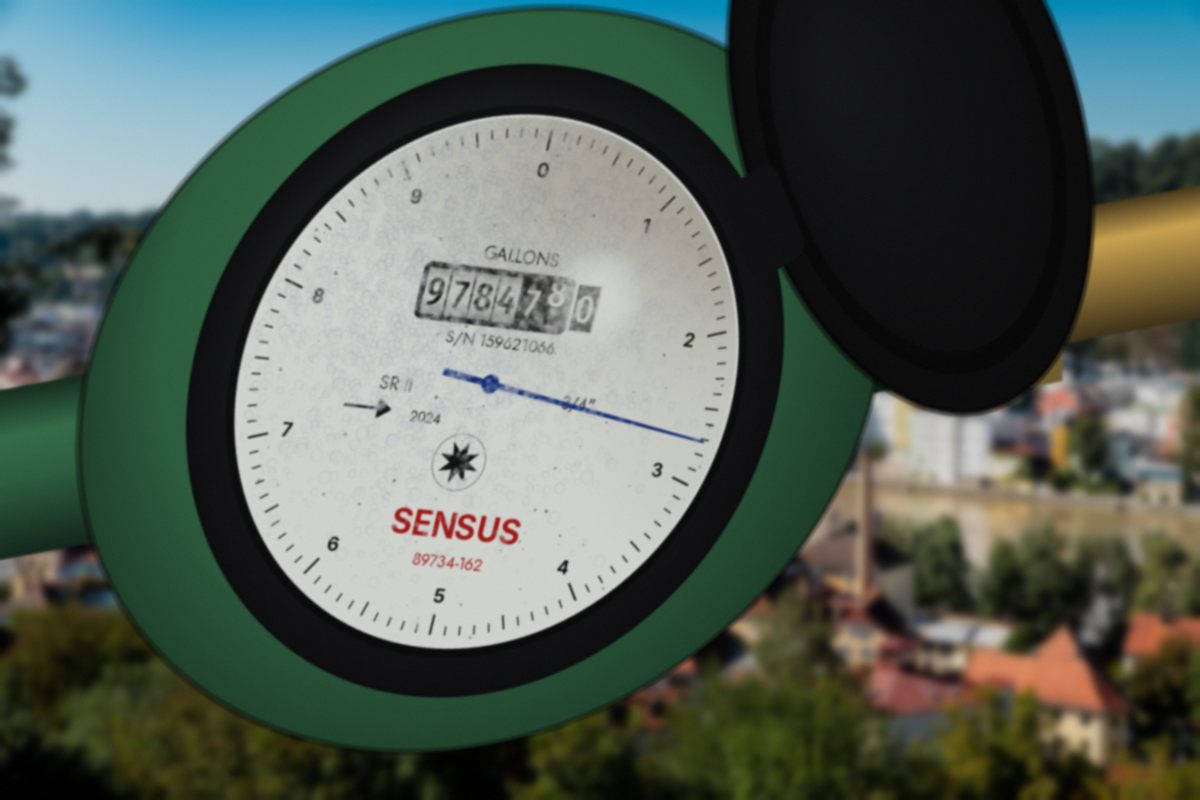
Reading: 9784782.7 gal
